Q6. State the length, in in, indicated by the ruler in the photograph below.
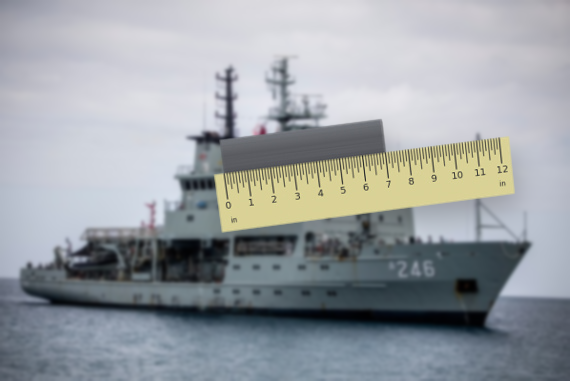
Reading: 7 in
